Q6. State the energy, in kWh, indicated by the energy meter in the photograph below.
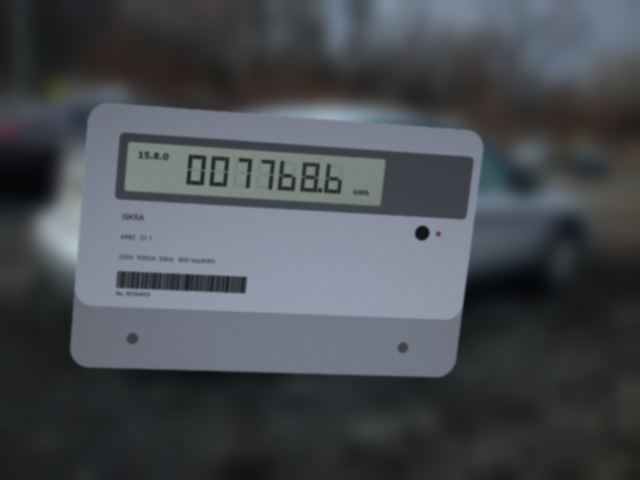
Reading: 7768.6 kWh
